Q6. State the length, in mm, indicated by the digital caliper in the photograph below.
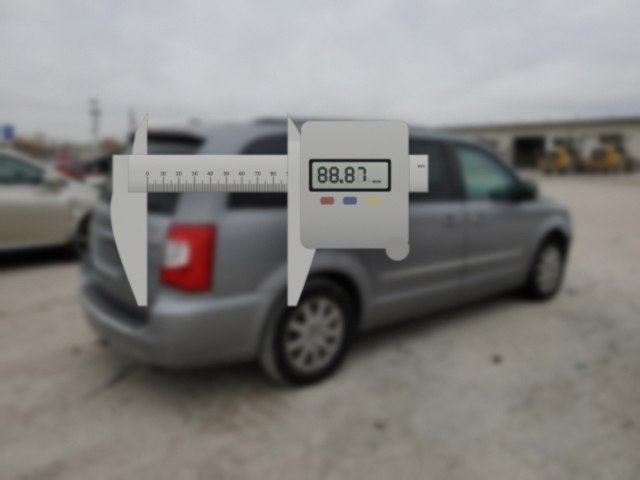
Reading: 88.87 mm
